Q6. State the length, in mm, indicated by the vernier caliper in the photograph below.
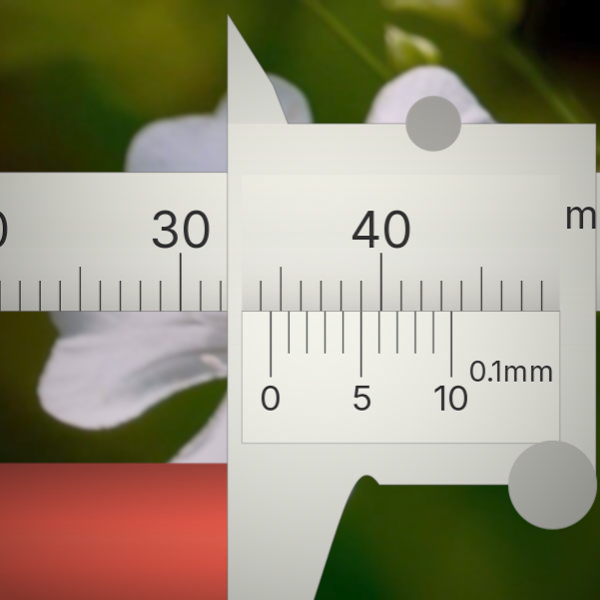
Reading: 34.5 mm
